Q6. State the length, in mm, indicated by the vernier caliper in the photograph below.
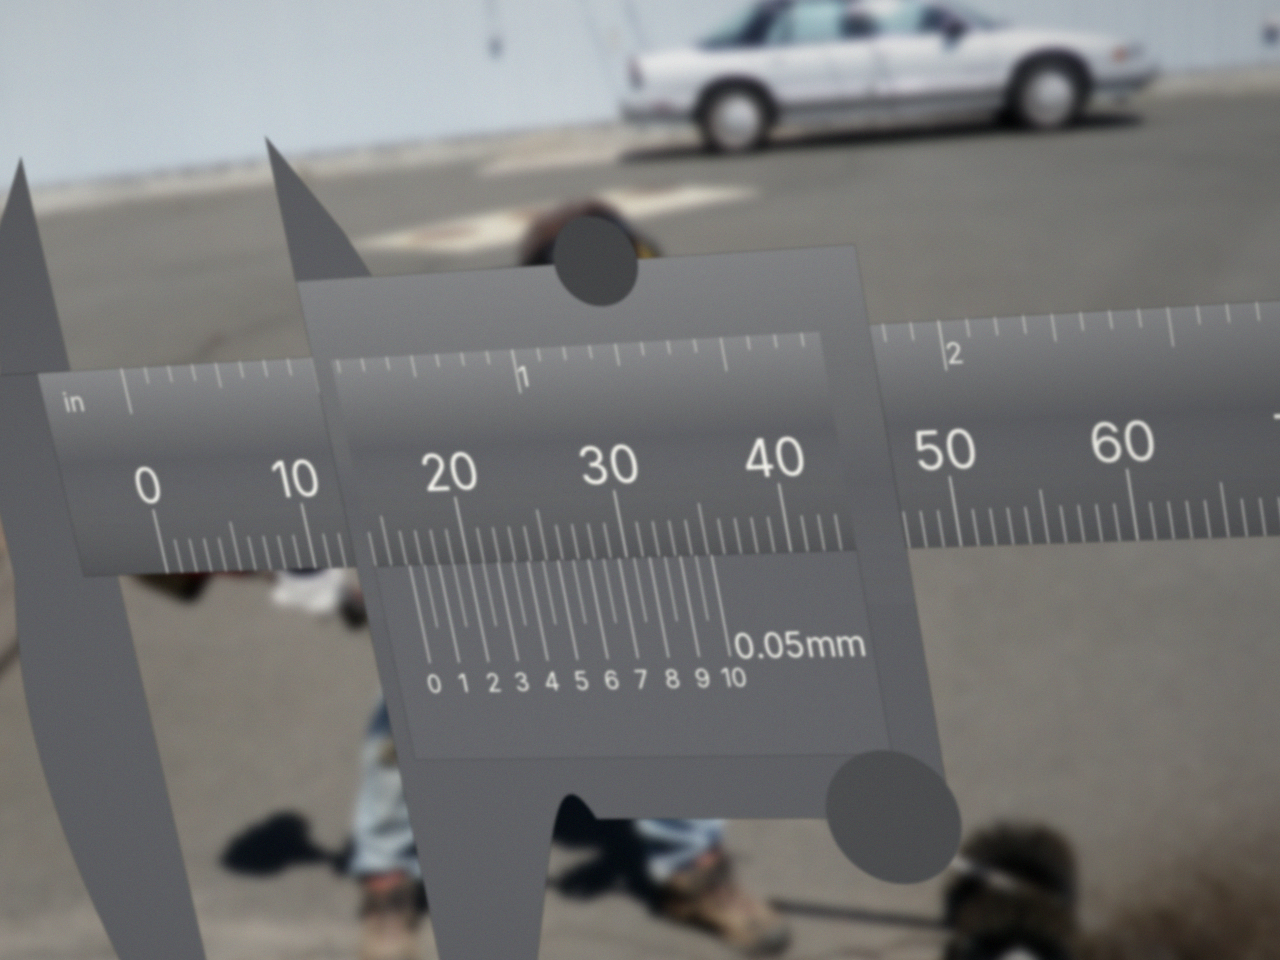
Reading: 16.2 mm
